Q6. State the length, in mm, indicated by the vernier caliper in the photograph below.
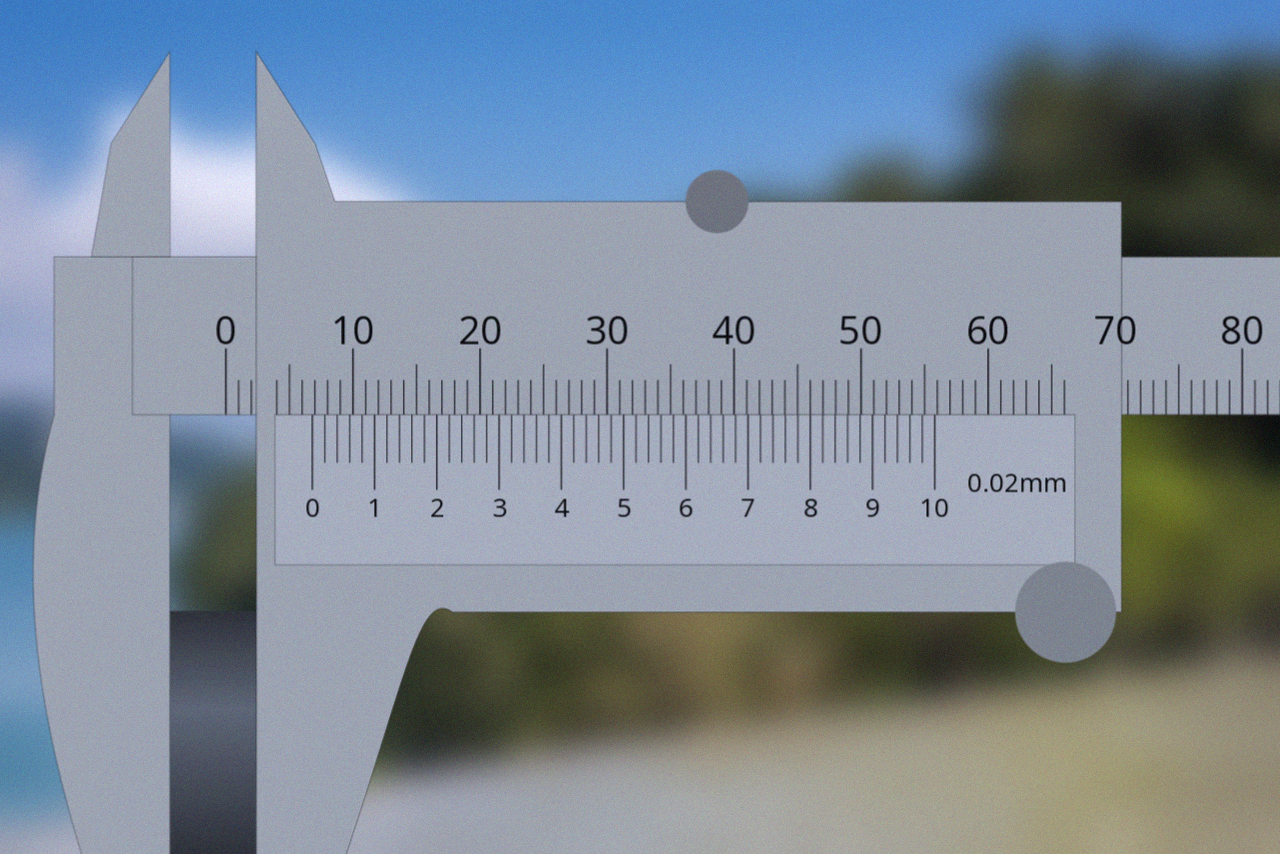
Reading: 6.8 mm
